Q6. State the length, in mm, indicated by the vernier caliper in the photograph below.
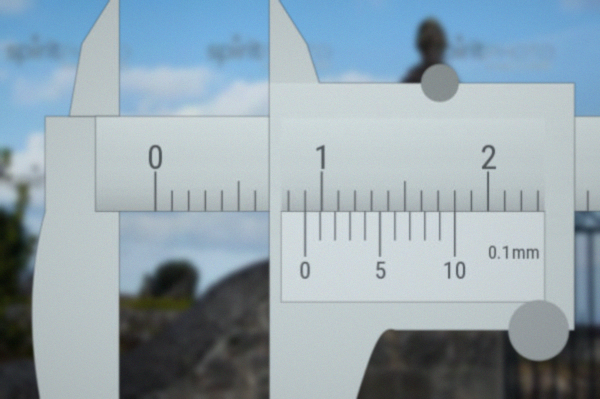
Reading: 9.0 mm
